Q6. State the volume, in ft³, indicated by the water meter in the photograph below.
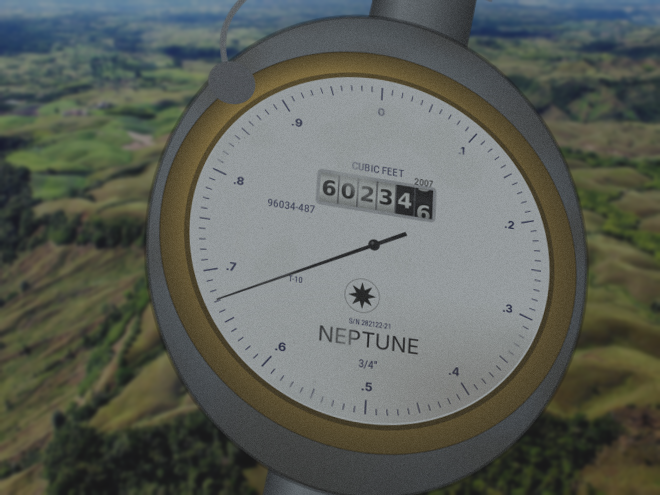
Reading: 602345.67 ft³
